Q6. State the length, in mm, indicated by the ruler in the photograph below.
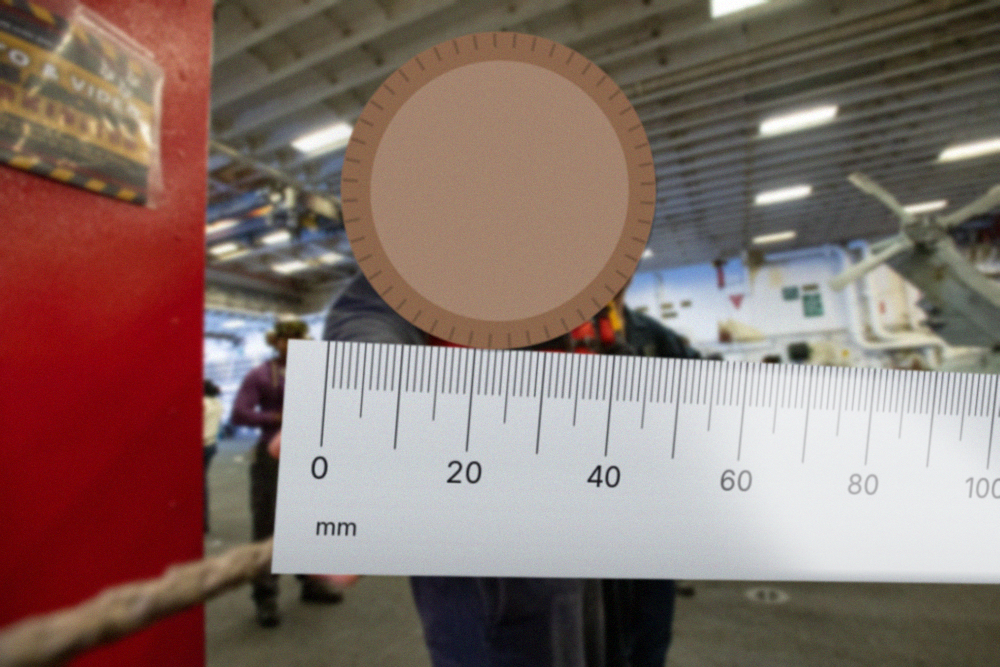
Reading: 44 mm
